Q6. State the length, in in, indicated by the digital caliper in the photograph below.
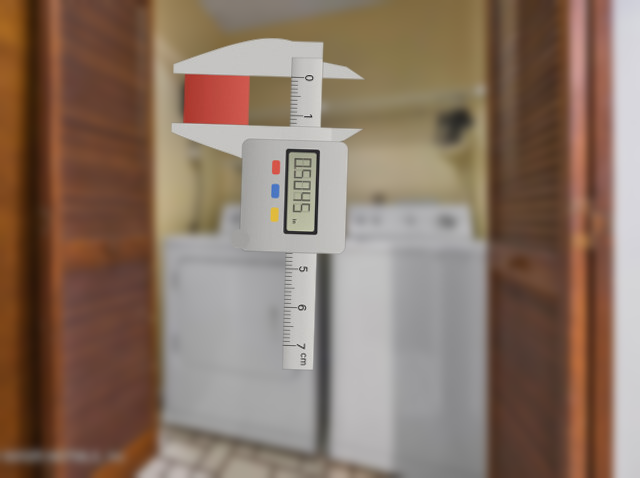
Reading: 0.5045 in
